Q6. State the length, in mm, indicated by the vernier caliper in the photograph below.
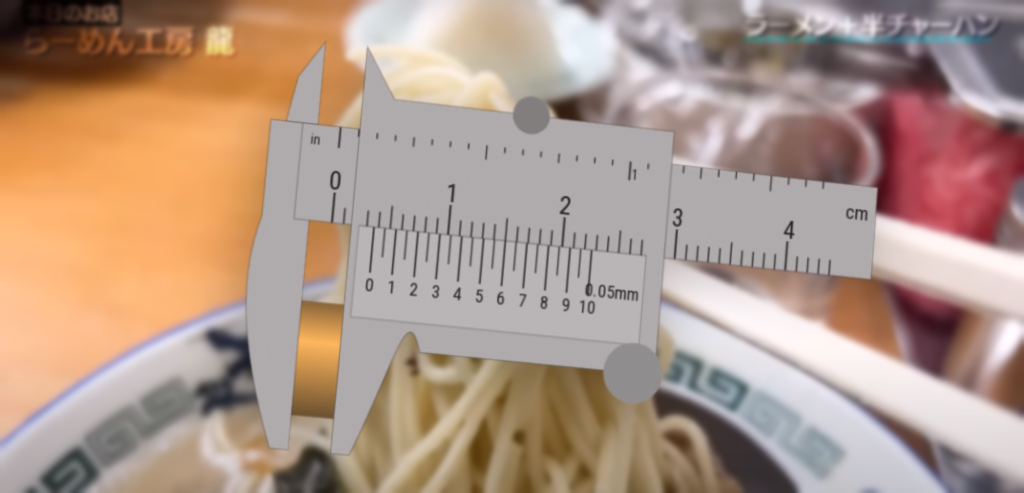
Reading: 3.6 mm
